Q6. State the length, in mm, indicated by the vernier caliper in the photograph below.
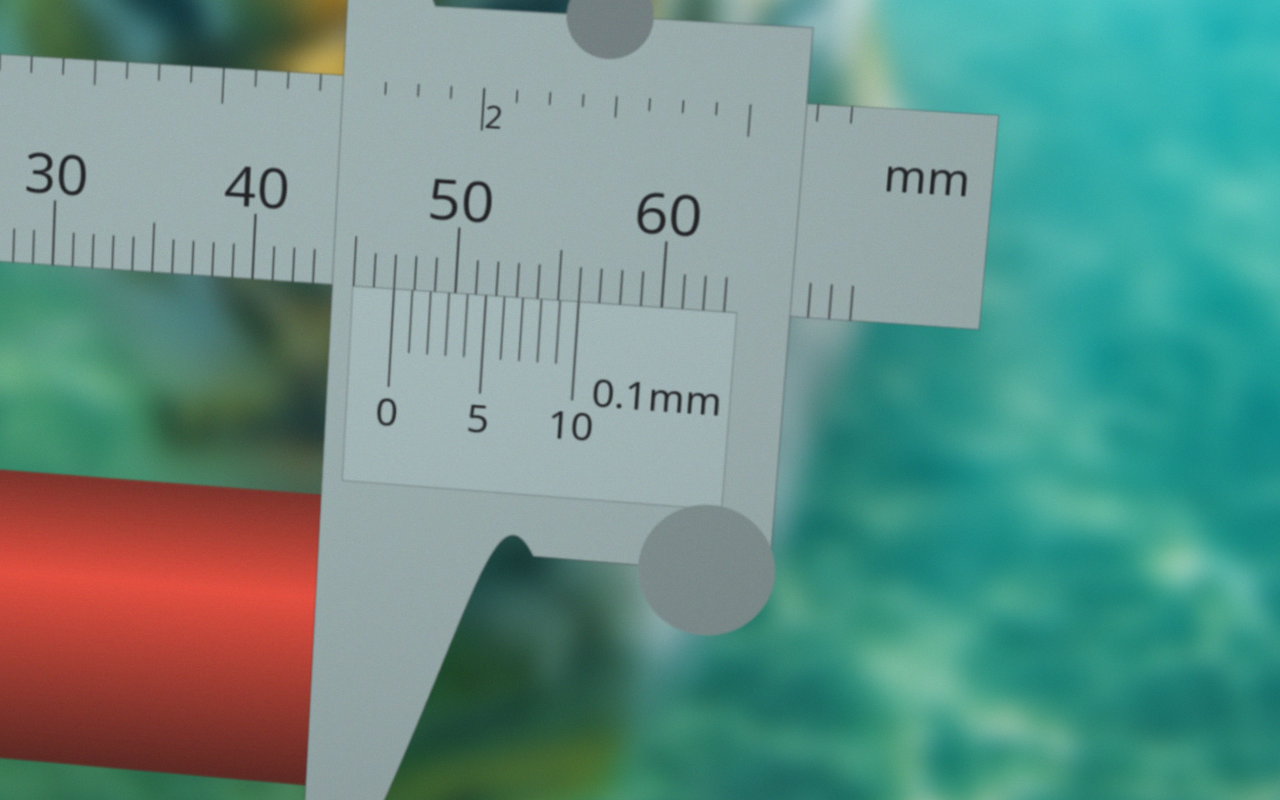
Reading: 47.0 mm
